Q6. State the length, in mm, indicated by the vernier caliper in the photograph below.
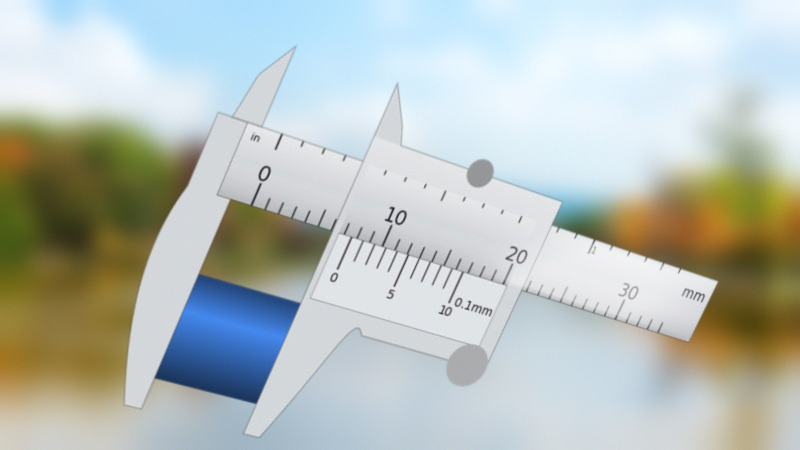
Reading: 7.6 mm
